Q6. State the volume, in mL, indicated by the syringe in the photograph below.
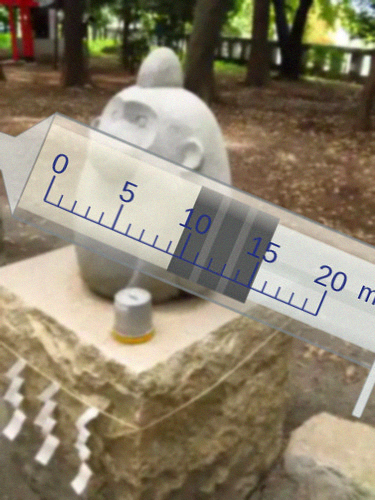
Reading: 9.5 mL
